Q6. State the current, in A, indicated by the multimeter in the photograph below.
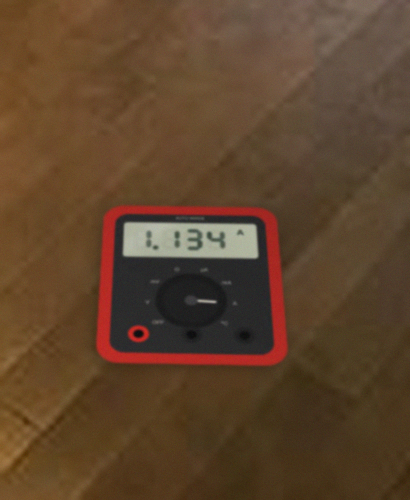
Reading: 1.134 A
